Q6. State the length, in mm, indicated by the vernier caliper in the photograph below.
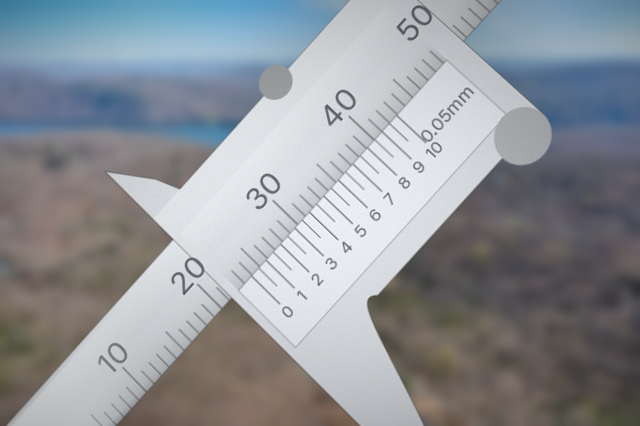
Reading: 23.9 mm
